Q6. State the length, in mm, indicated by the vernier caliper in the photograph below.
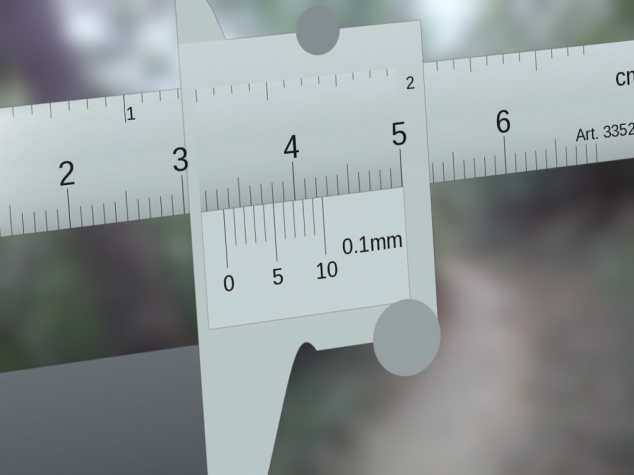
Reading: 33.5 mm
